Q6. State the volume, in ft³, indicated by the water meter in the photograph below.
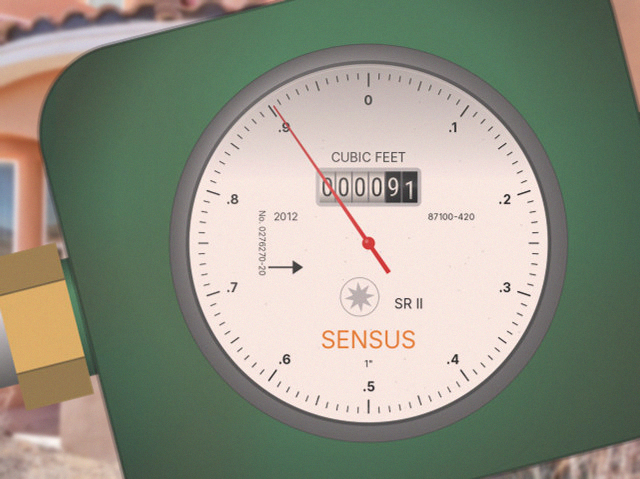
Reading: 90.90 ft³
